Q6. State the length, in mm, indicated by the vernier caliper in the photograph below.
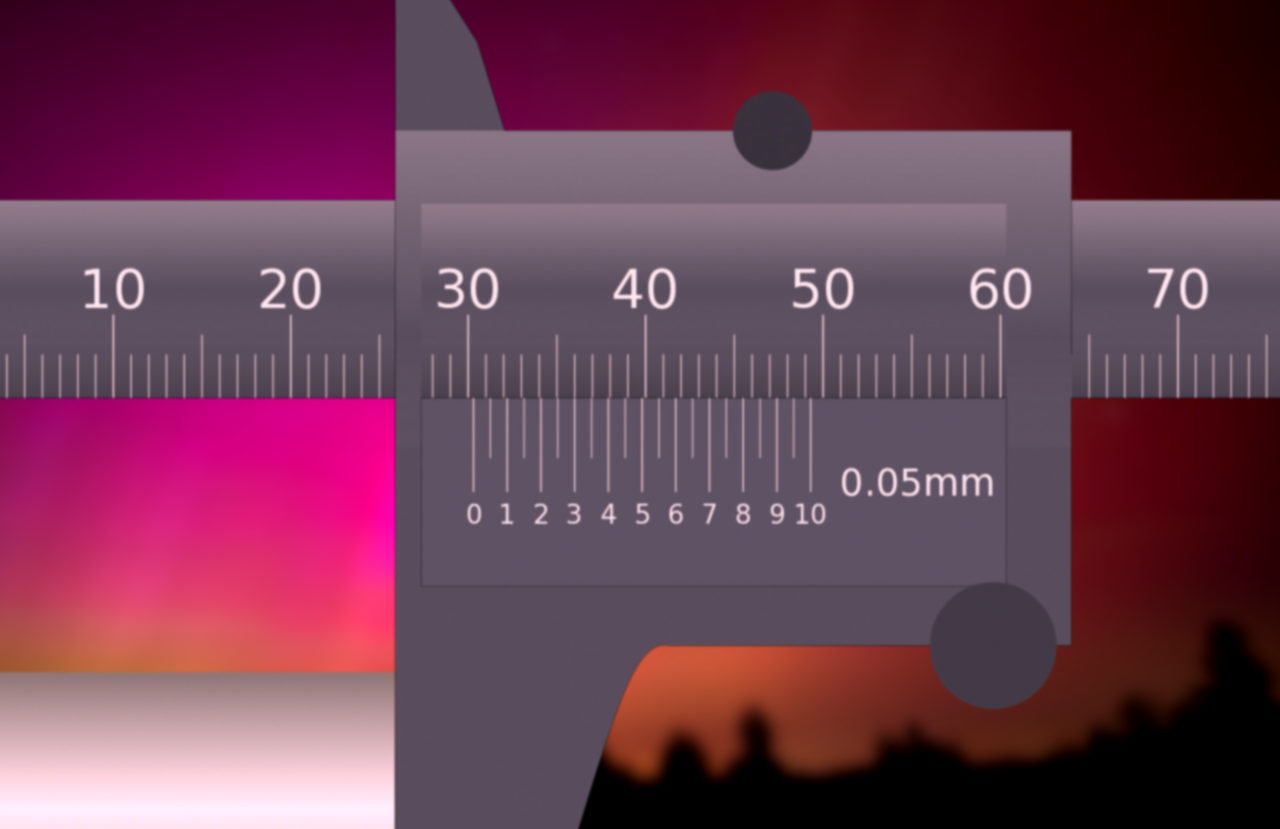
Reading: 30.3 mm
